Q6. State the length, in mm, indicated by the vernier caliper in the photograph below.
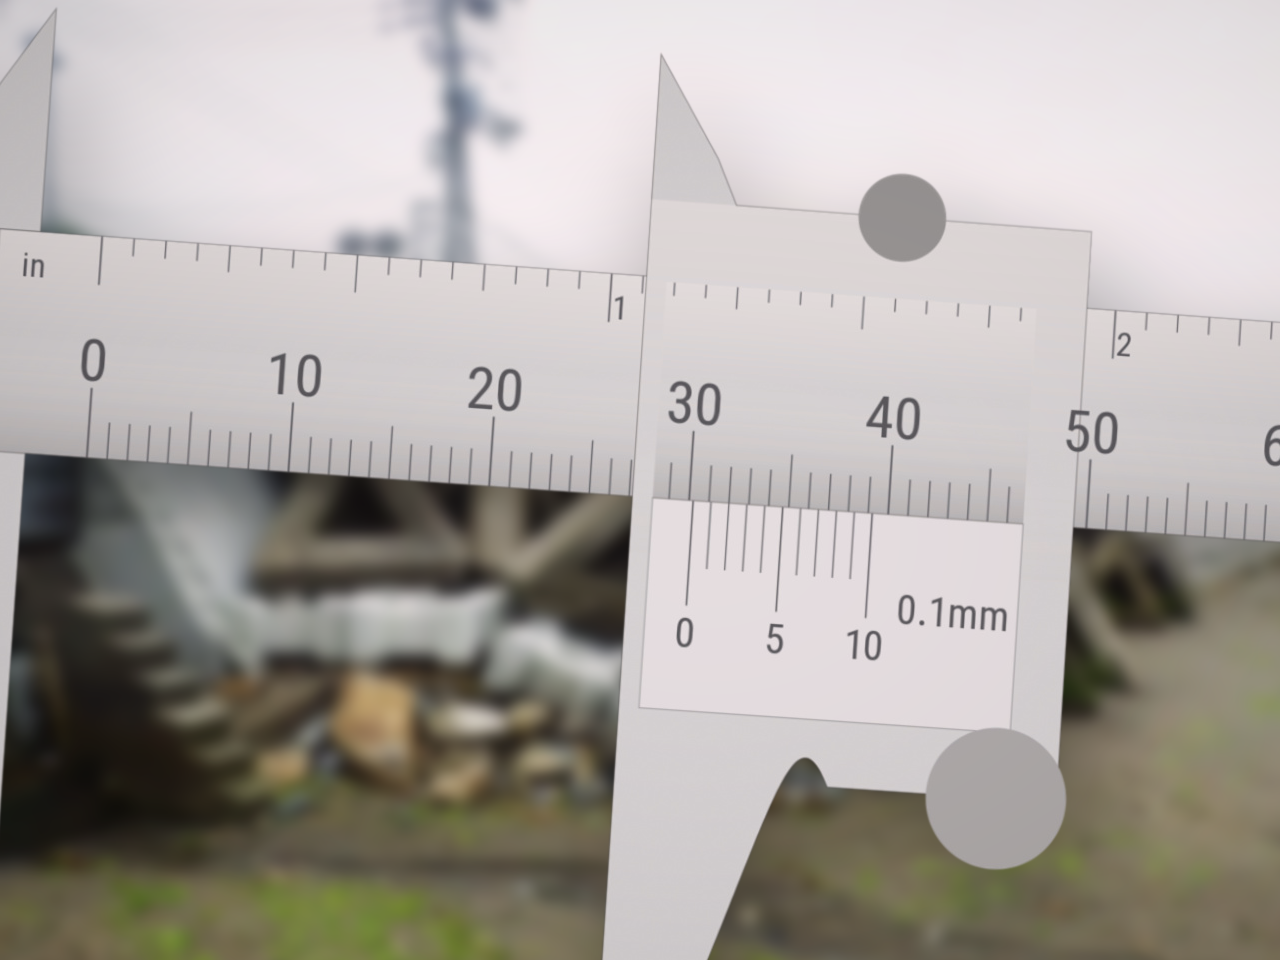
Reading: 30.2 mm
